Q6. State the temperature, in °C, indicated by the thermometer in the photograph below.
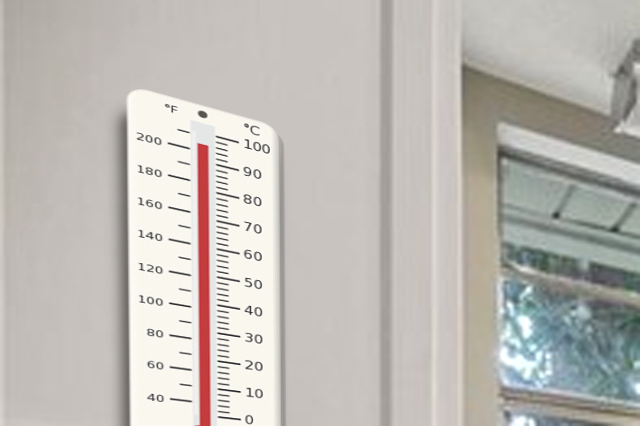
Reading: 96 °C
